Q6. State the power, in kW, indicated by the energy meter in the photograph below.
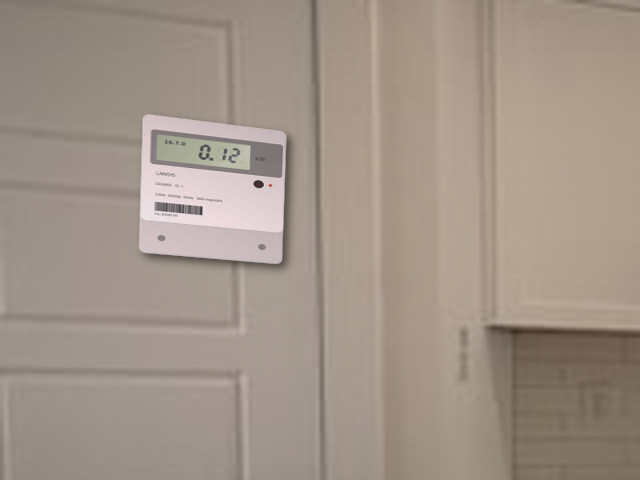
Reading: 0.12 kW
